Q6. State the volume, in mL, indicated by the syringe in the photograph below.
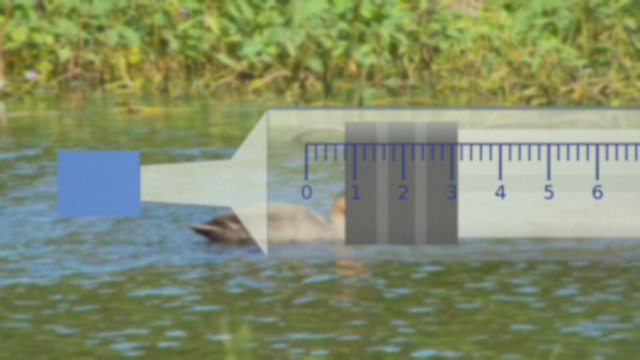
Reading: 0.8 mL
